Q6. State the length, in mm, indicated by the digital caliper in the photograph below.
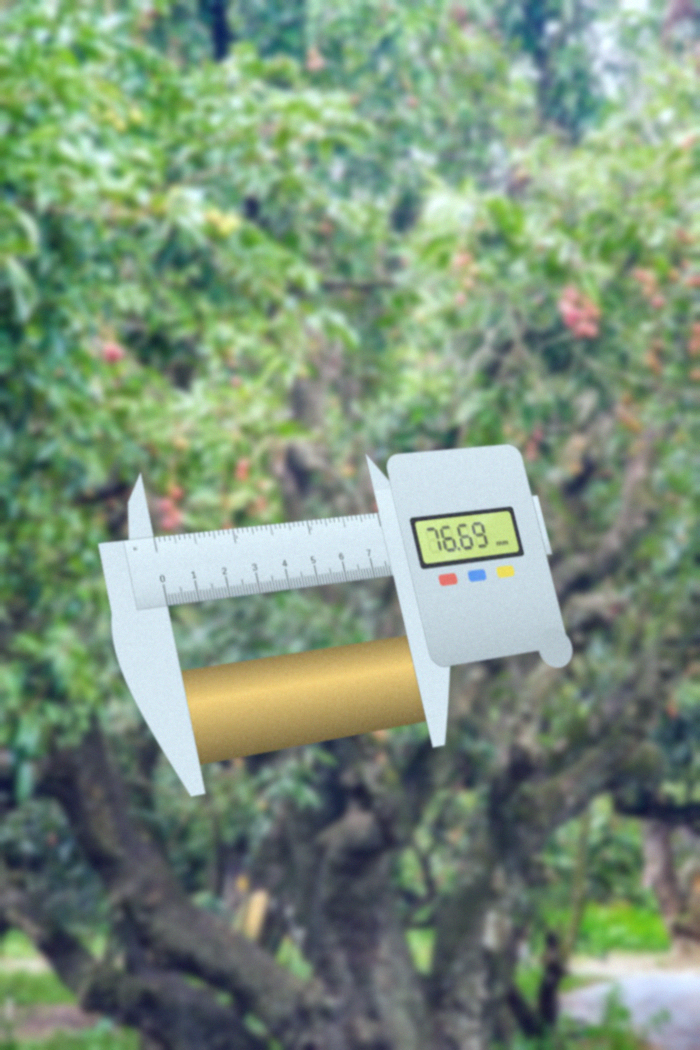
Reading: 76.69 mm
